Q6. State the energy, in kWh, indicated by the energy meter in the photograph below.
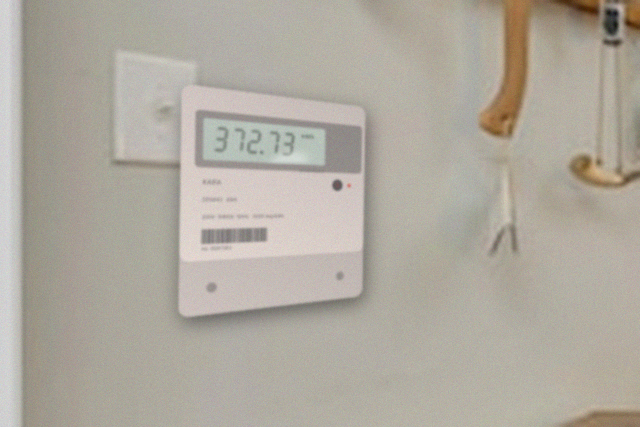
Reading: 372.73 kWh
